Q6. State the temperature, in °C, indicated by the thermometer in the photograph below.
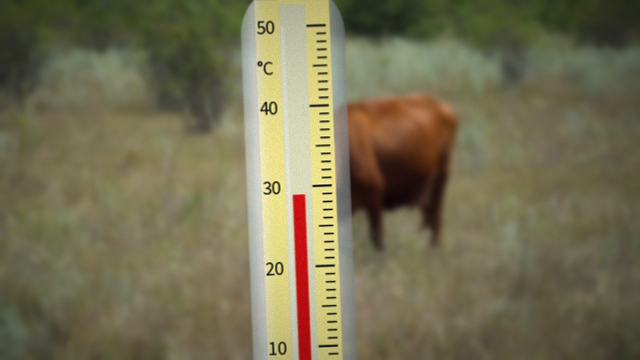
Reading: 29 °C
